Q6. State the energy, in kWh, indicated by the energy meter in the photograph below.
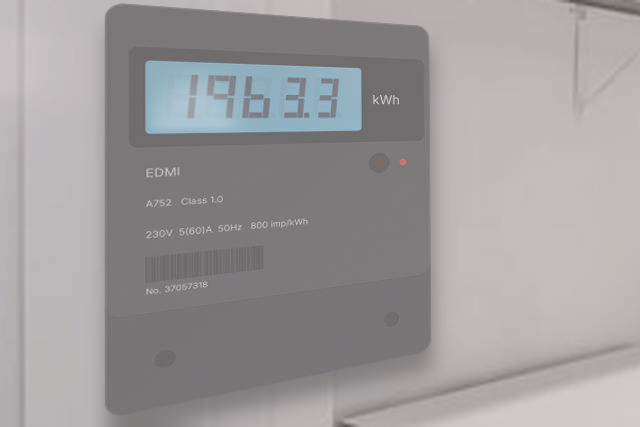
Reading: 1963.3 kWh
